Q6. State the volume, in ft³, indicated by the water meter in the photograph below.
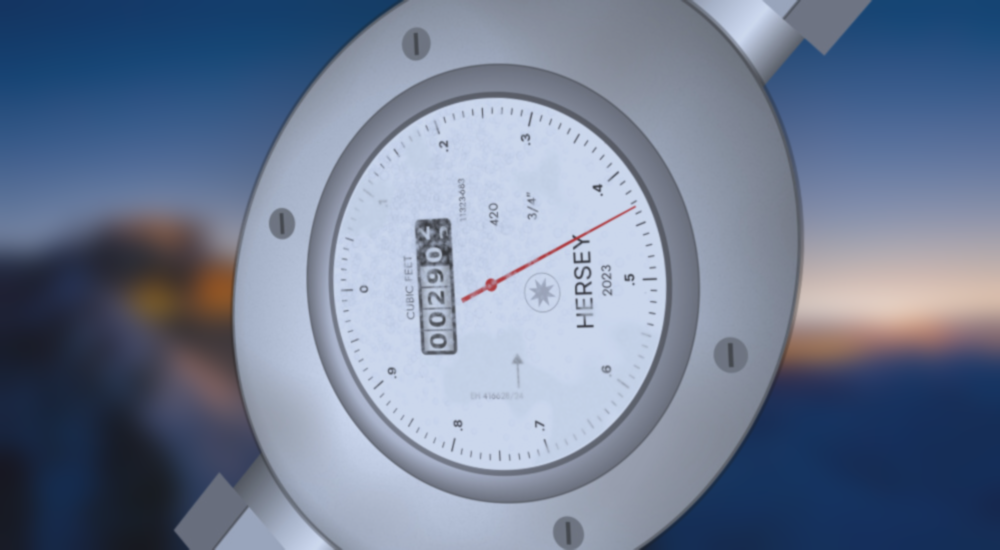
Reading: 2902.43 ft³
